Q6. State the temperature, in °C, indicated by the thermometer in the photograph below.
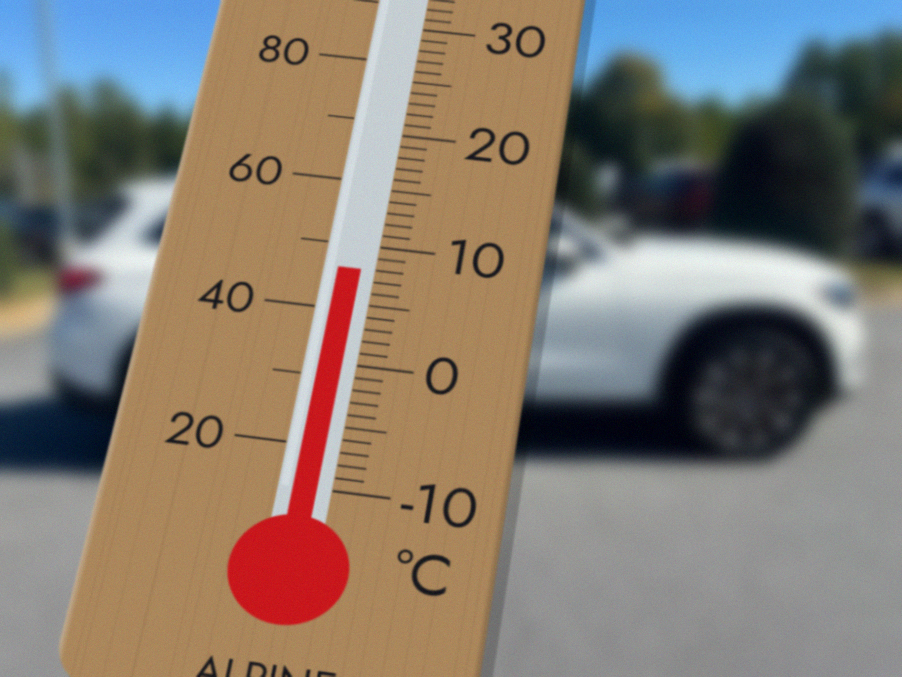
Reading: 8 °C
